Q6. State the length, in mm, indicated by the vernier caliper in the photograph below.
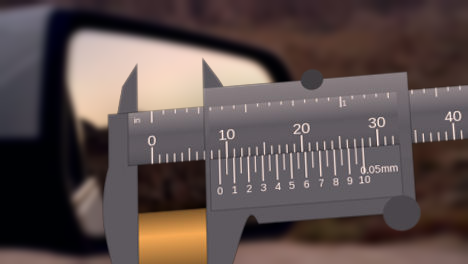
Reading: 9.0 mm
